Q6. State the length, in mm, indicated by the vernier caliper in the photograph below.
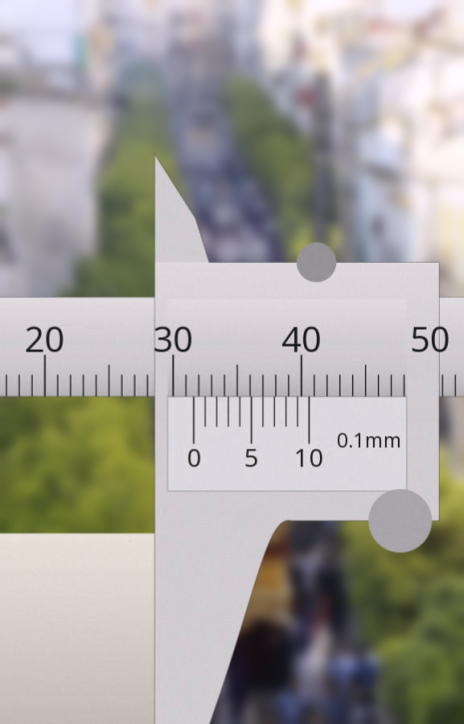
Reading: 31.6 mm
